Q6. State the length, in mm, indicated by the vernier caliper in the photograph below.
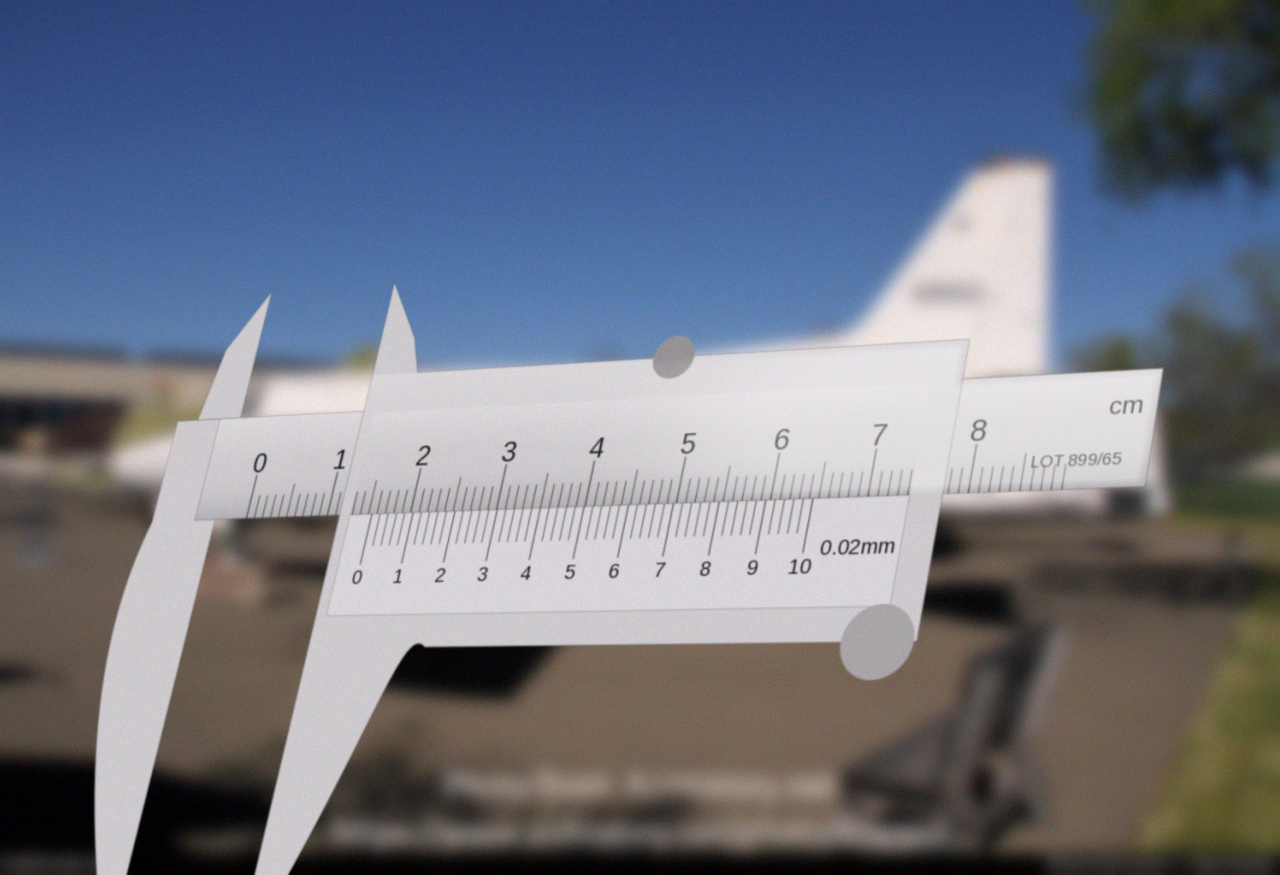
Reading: 15.4 mm
